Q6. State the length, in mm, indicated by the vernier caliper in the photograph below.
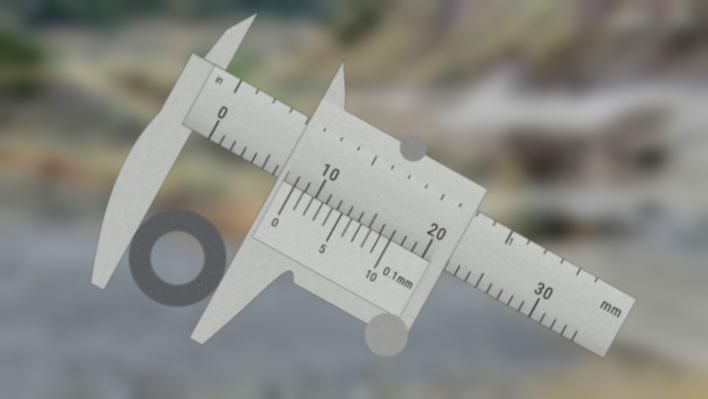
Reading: 8.0 mm
